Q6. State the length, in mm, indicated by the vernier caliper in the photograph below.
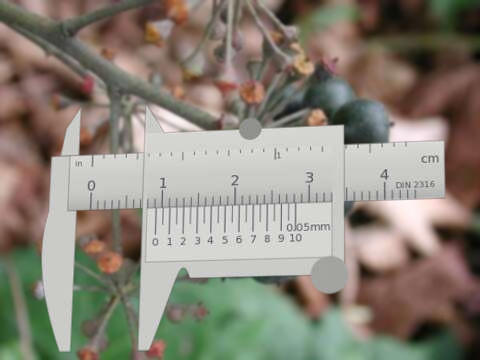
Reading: 9.2 mm
